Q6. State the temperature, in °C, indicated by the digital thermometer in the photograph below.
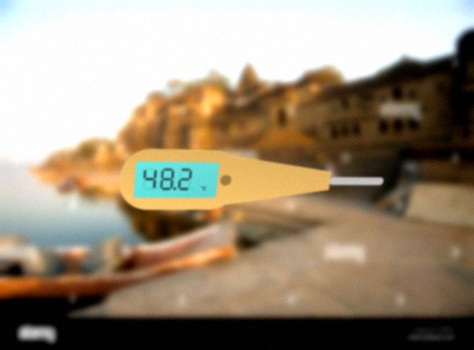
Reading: 48.2 °C
